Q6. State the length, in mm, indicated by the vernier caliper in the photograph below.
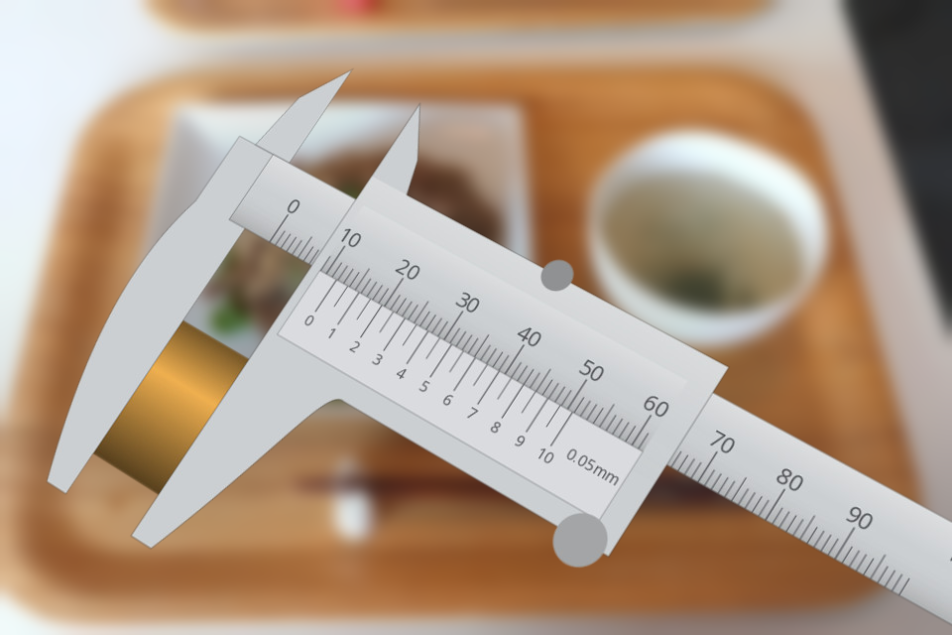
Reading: 11.8 mm
